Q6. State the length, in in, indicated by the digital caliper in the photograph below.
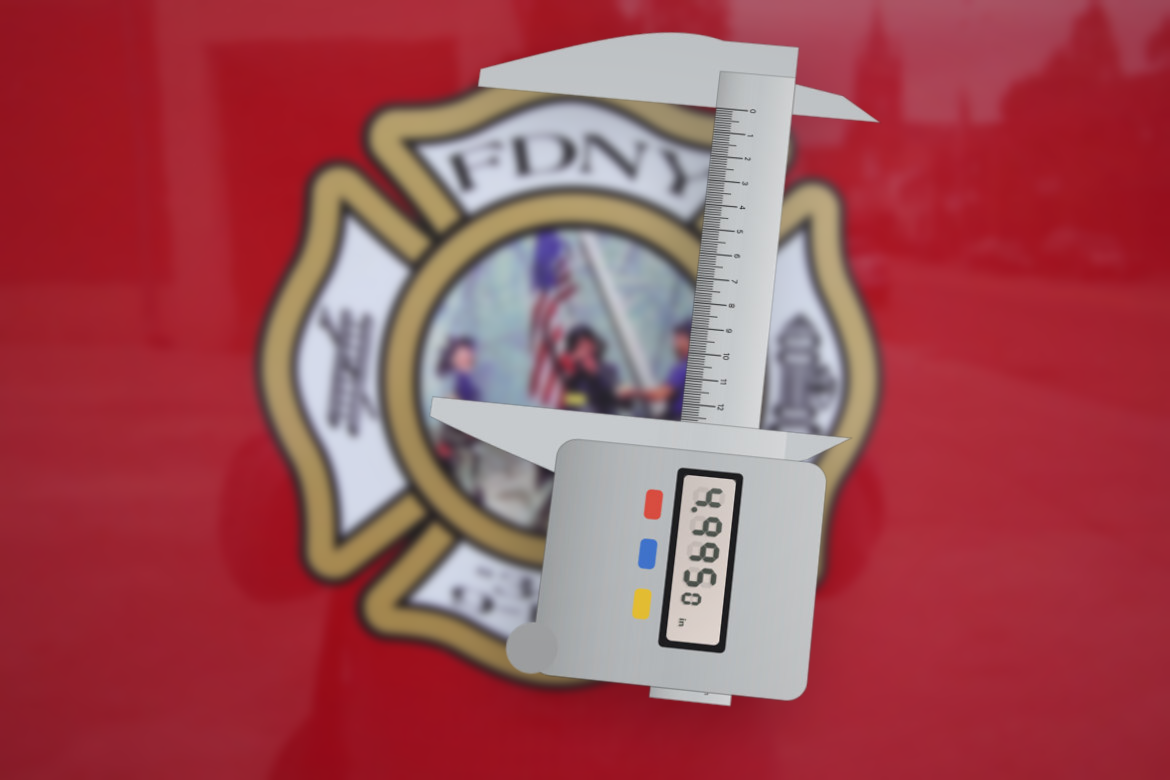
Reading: 4.9950 in
